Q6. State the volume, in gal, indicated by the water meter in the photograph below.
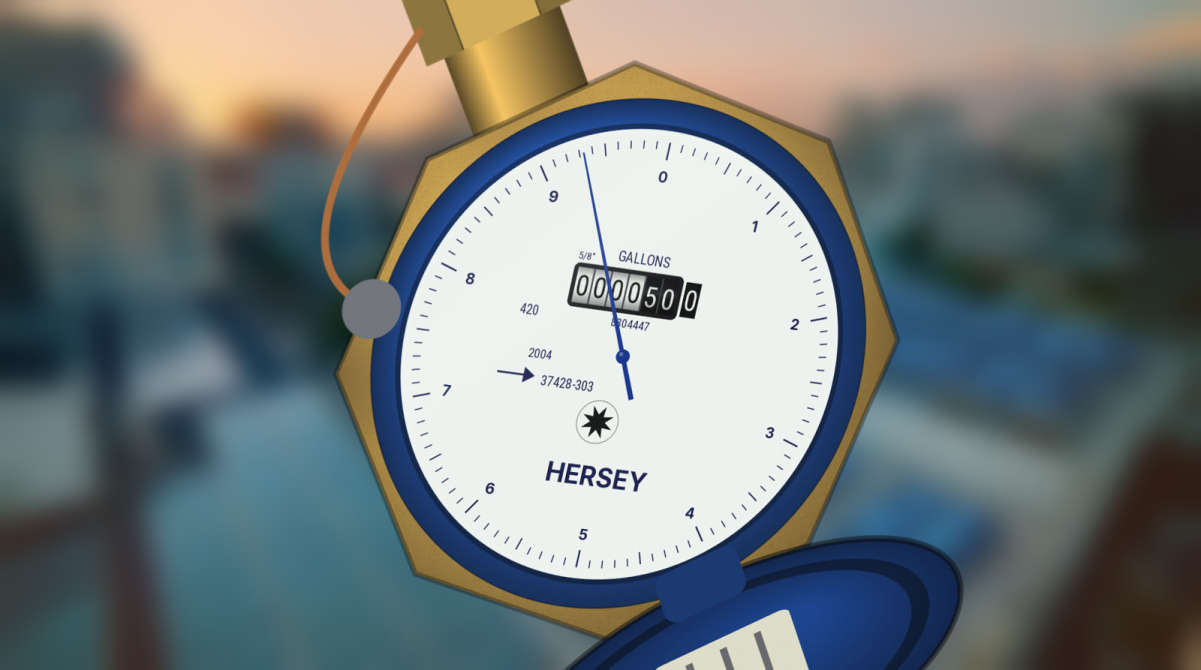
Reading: 499.3 gal
